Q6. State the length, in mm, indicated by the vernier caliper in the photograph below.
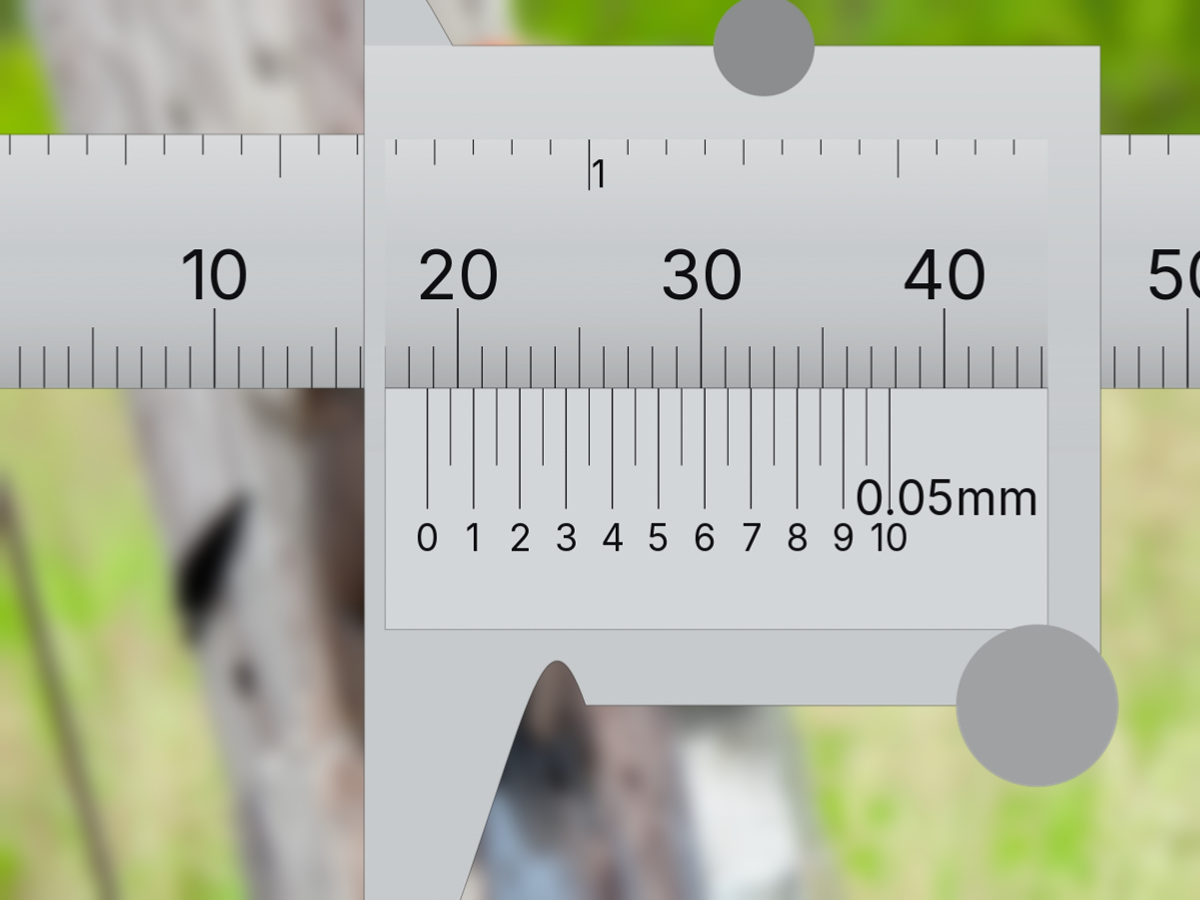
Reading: 18.75 mm
